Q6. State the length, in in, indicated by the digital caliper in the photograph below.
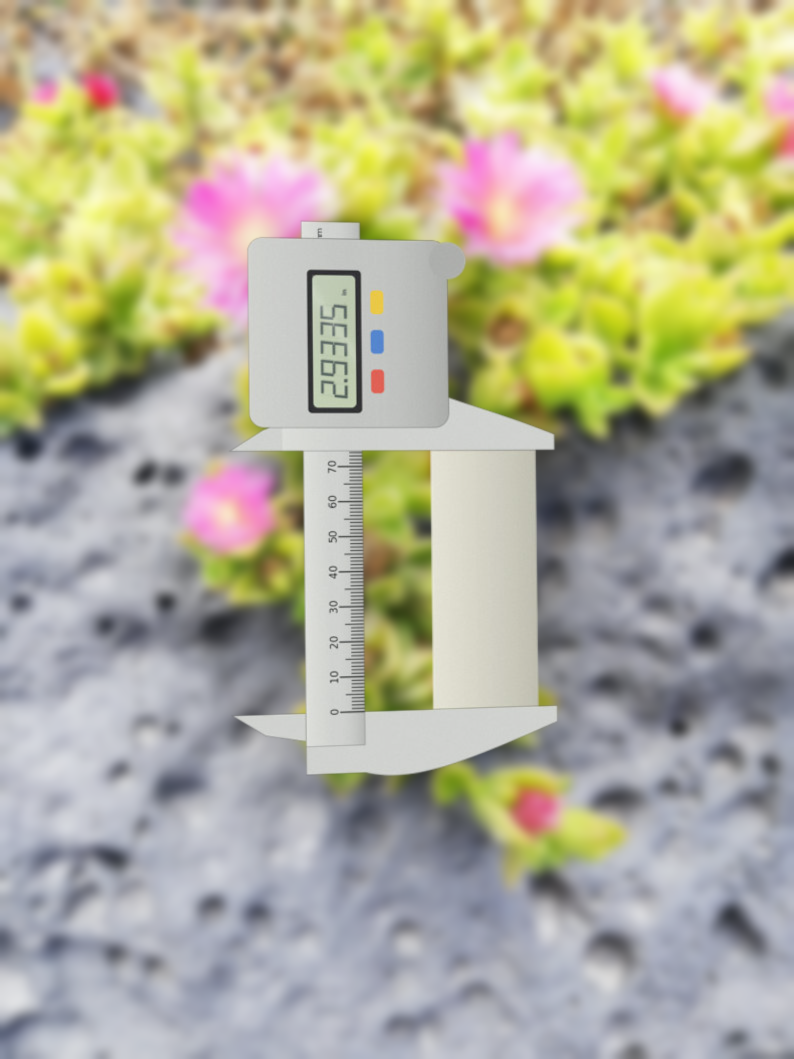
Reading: 2.9335 in
